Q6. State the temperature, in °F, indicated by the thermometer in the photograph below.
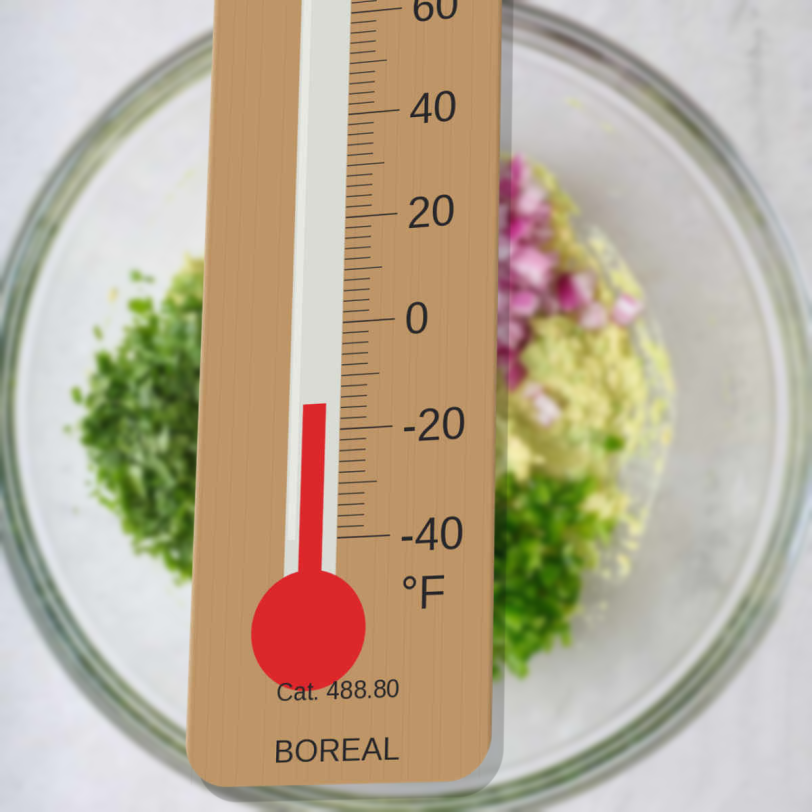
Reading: -15 °F
